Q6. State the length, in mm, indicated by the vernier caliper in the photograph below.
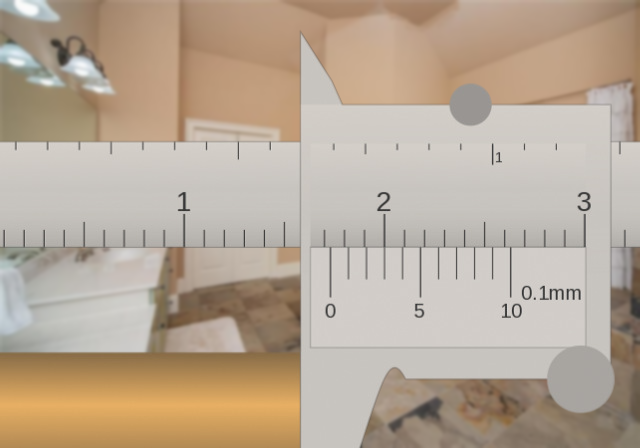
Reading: 17.3 mm
